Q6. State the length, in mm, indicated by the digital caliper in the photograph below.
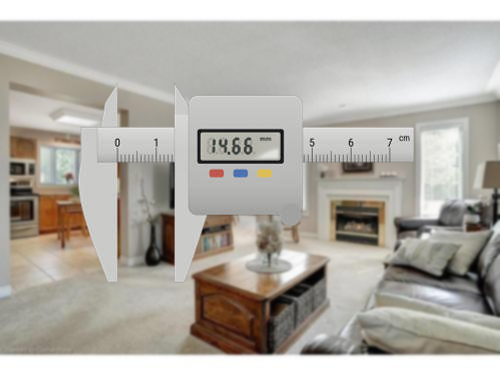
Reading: 14.66 mm
